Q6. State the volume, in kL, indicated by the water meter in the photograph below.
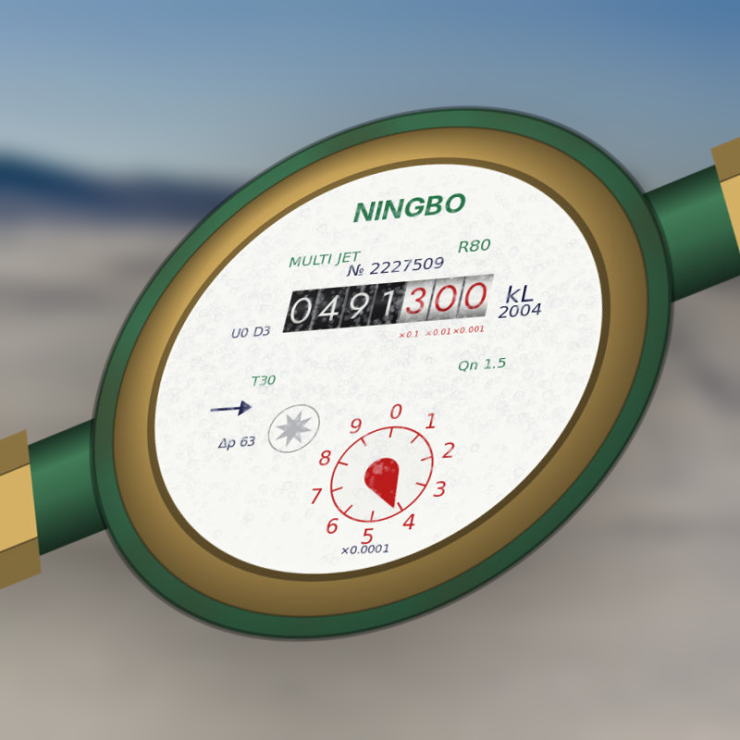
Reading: 491.3004 kL
